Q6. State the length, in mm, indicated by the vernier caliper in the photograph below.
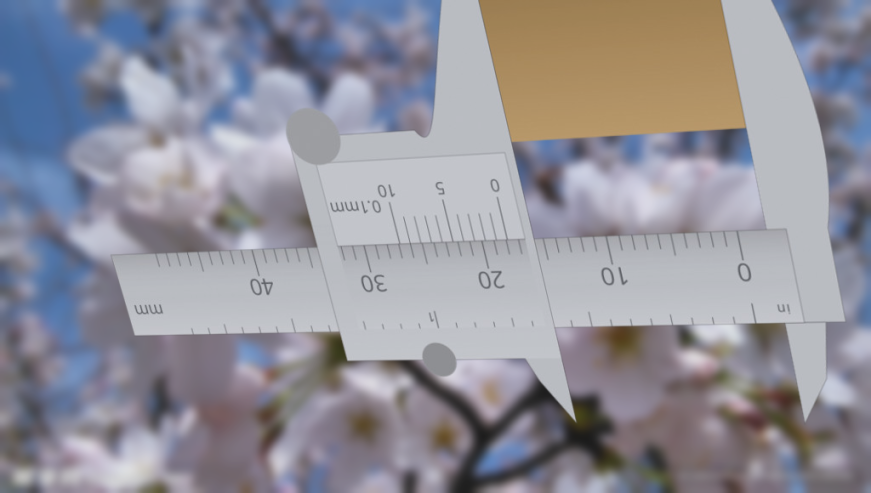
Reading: 17.9 mm
